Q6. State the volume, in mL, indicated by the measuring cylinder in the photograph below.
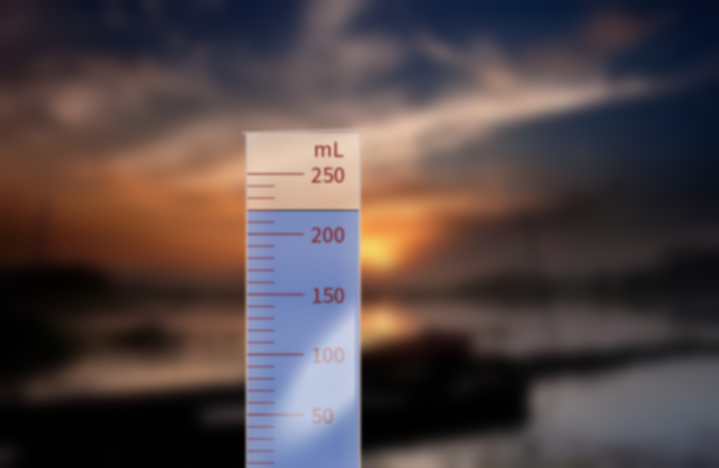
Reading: 220 mL
